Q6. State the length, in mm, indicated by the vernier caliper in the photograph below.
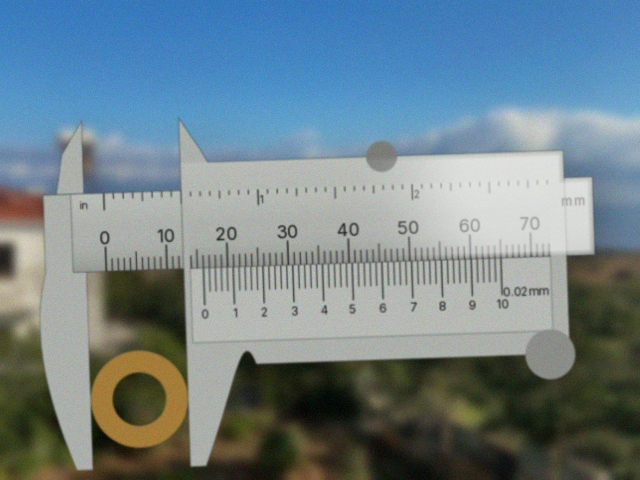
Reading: 16.0 mm
